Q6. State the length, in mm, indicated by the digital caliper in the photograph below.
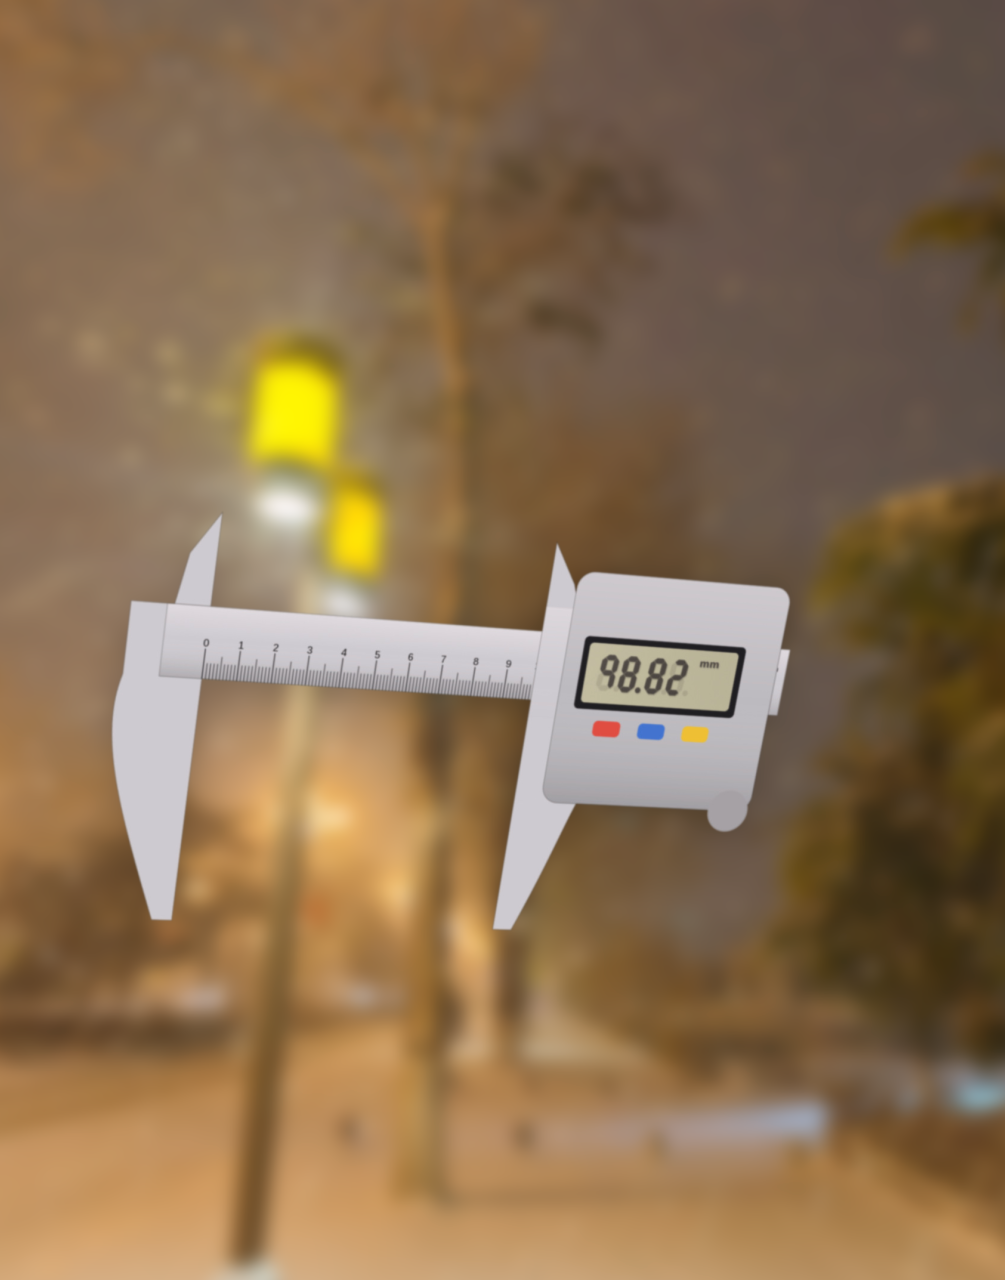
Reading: 98.82 mm
